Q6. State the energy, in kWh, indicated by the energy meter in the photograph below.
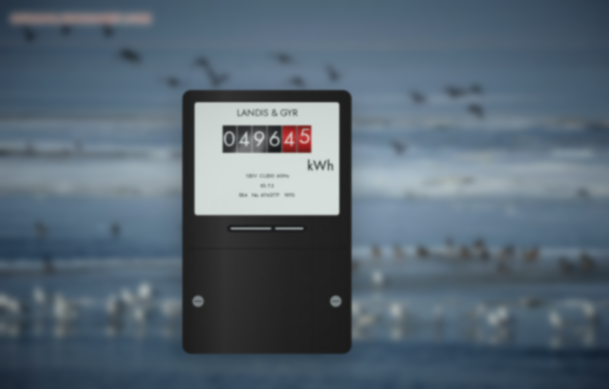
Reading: 496.45 kWh
